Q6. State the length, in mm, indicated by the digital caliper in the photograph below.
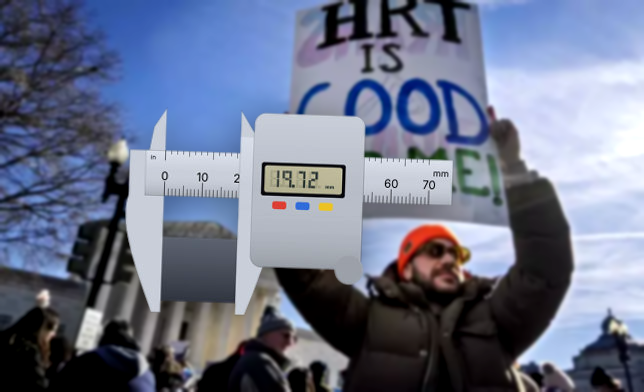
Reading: 19.72 mm
